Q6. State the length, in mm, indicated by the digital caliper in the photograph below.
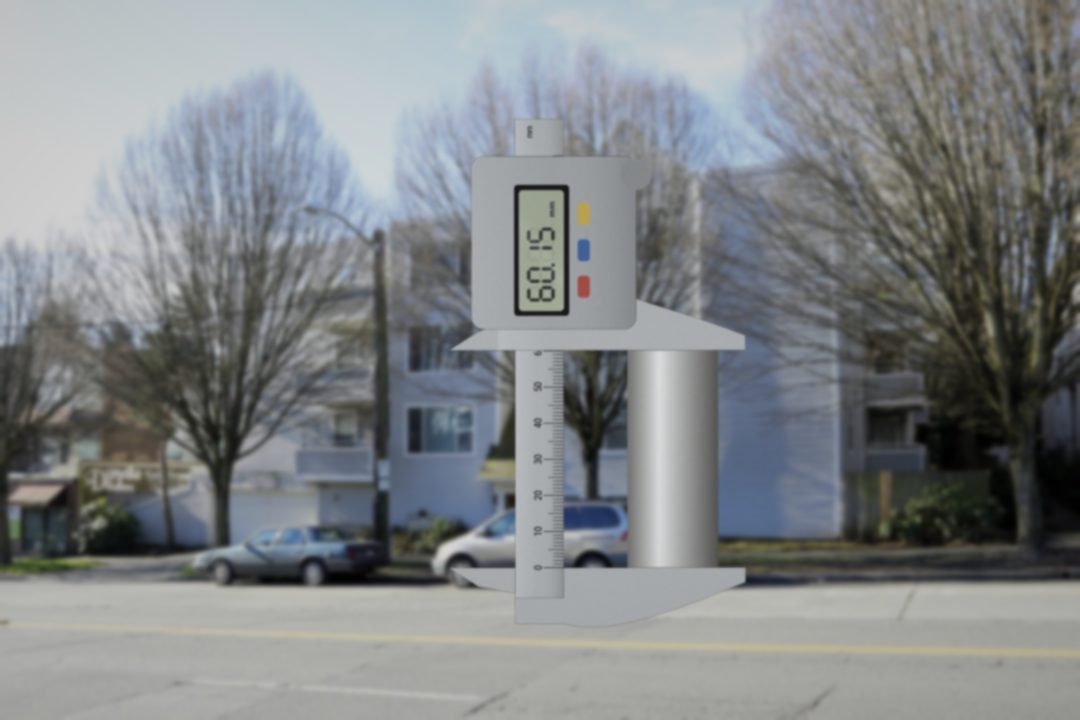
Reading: 60.15 mm
